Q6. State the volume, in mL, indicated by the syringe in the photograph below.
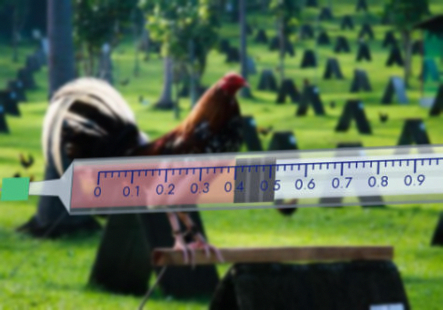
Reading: 0.4 mL
